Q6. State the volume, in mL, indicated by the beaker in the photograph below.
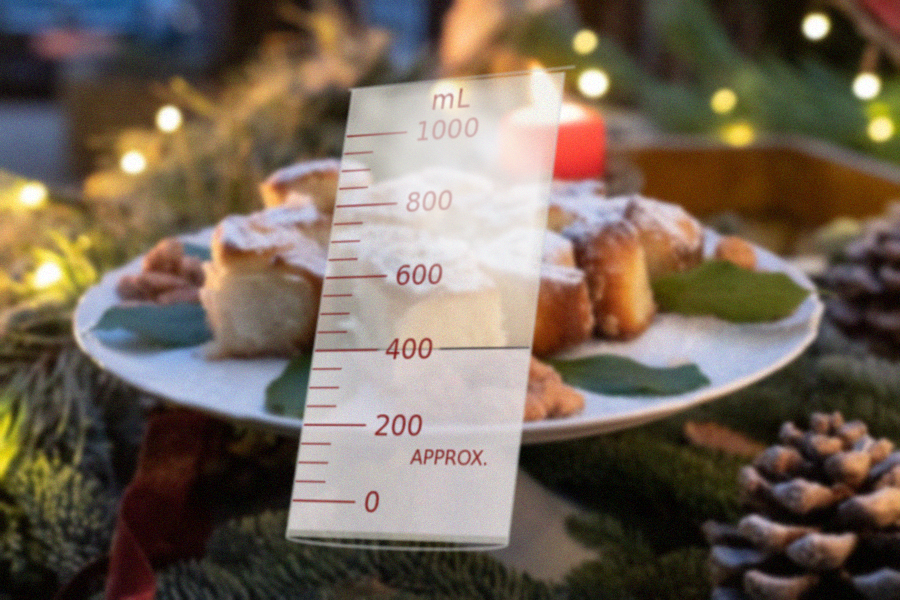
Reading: 400 mL
